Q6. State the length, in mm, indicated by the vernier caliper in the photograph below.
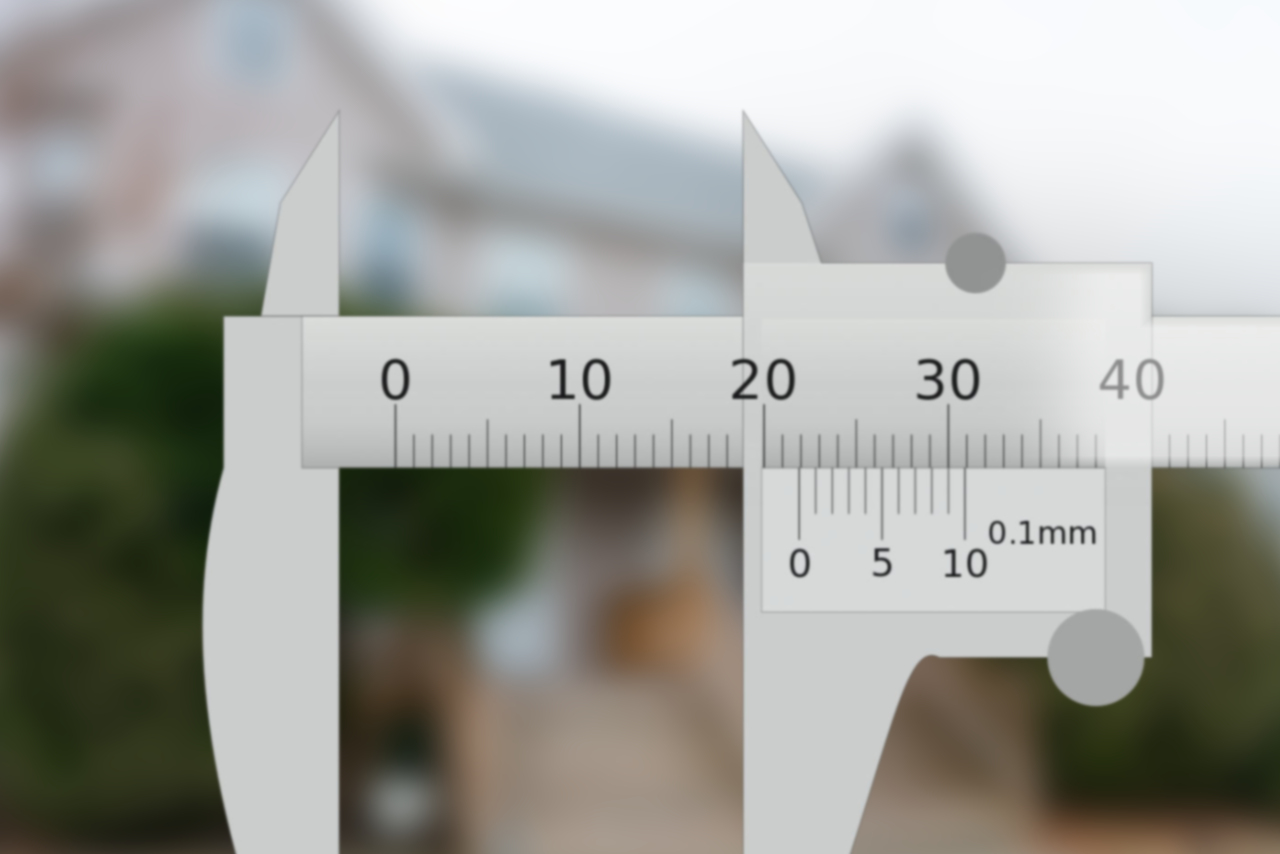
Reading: 21.9 mm
